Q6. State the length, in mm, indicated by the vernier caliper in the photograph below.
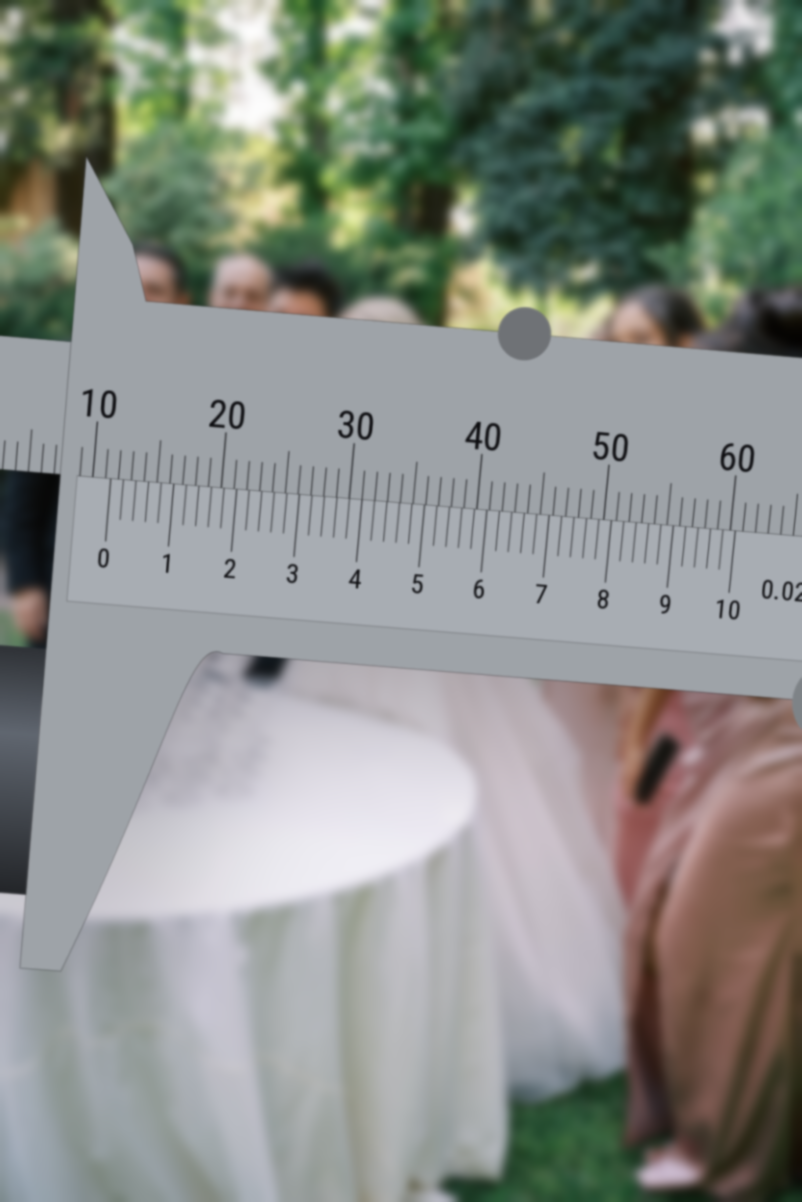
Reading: 11.4 mm
